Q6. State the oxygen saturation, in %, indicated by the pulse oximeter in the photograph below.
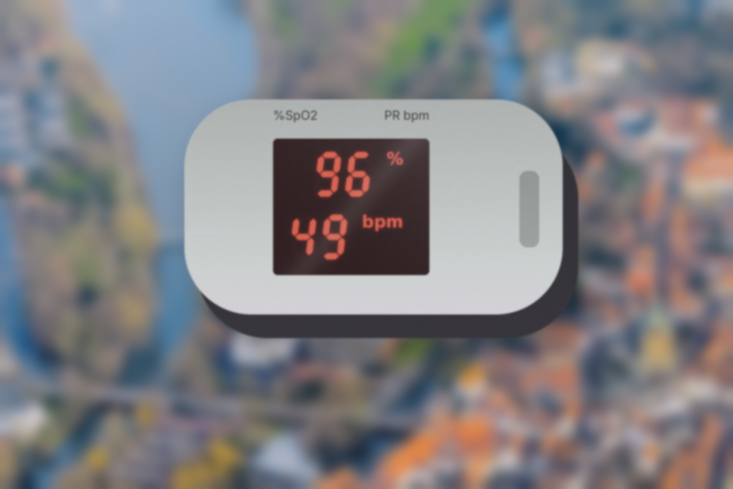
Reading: 96 %
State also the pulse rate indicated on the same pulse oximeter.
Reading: 49 bpm
